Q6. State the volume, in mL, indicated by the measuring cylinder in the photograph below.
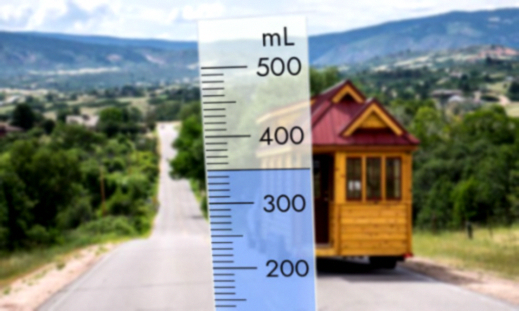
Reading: 350 mL
